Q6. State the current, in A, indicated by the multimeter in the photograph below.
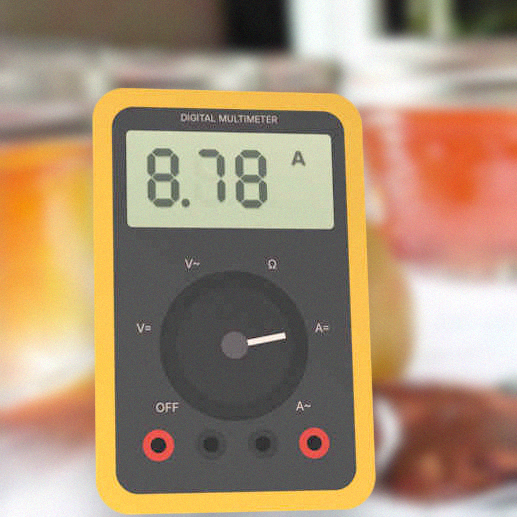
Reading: 8.78 A
